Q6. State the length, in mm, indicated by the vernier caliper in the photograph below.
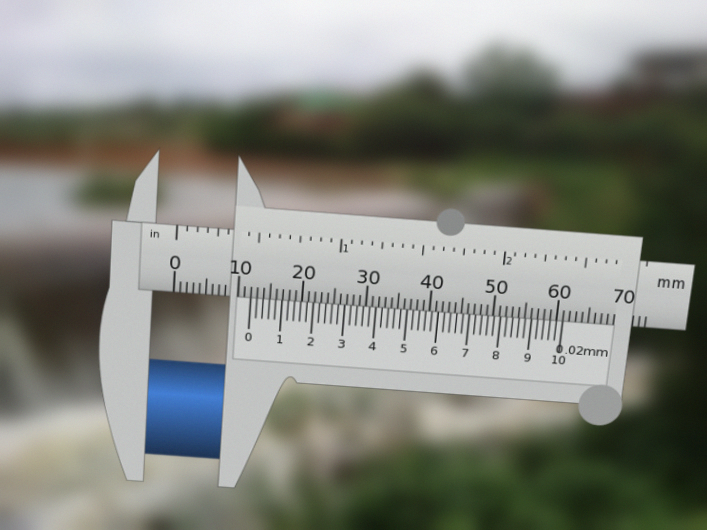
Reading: 12.0 mm
